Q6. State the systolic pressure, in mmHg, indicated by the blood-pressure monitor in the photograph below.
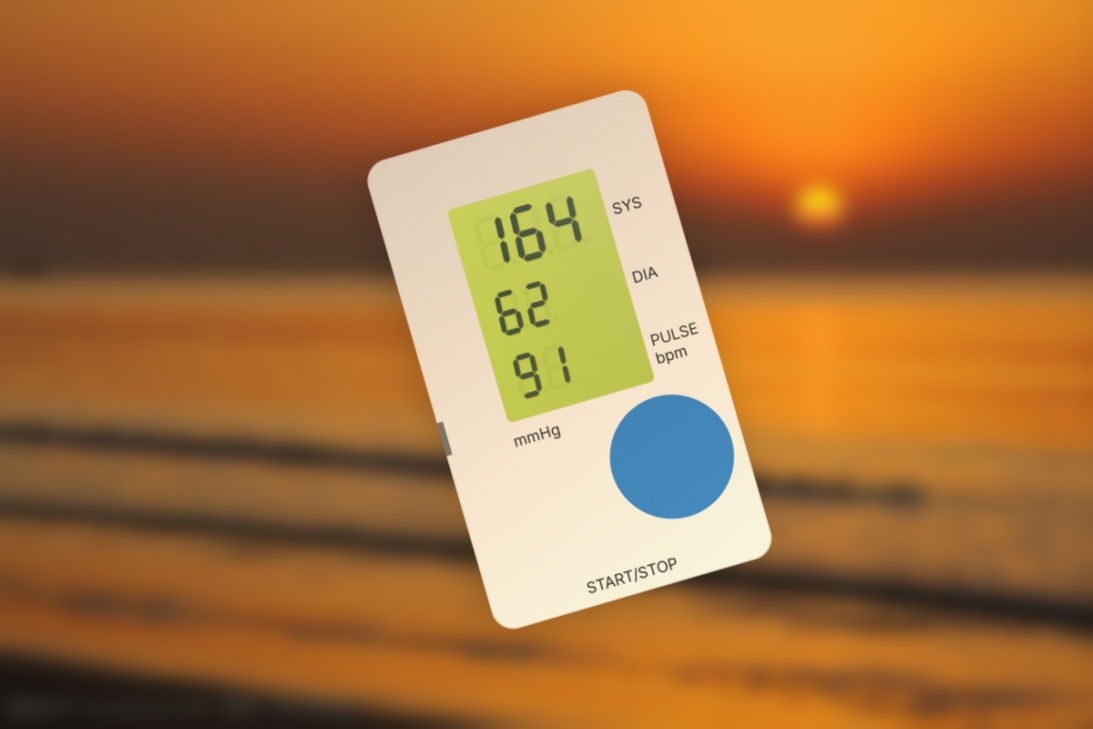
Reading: 164 mmHg
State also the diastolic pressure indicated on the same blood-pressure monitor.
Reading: 62 mmHg
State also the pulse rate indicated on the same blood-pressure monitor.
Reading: 91 bpm
